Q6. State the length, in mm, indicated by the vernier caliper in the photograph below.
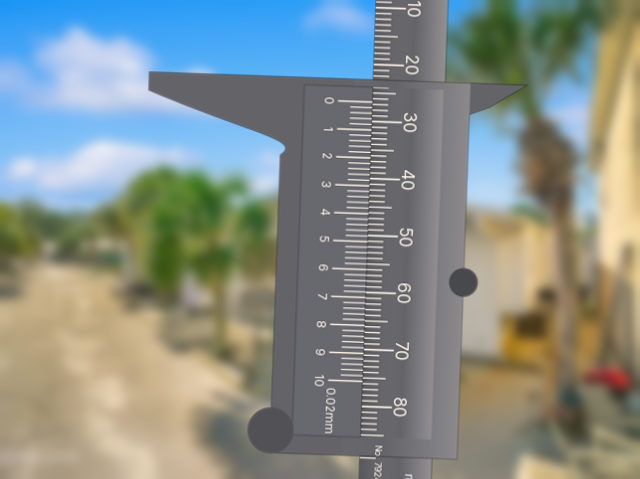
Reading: 26.6 mm
